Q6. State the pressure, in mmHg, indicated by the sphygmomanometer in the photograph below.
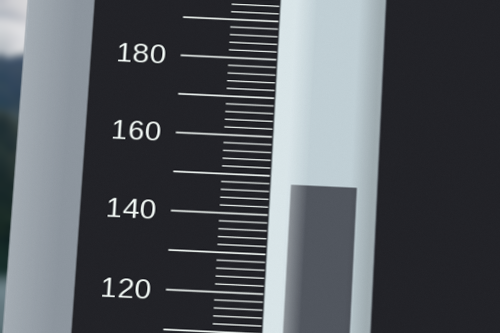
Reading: 148 mmHg
